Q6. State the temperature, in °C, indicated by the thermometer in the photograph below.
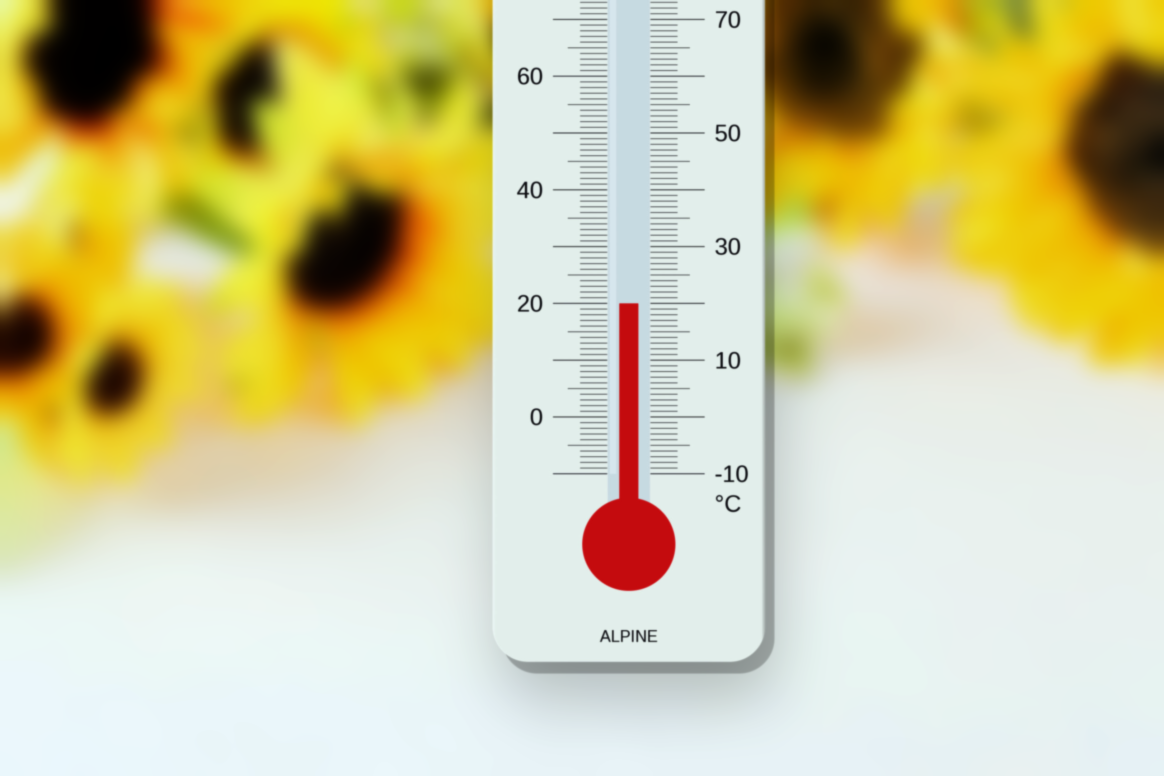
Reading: 20 °C
